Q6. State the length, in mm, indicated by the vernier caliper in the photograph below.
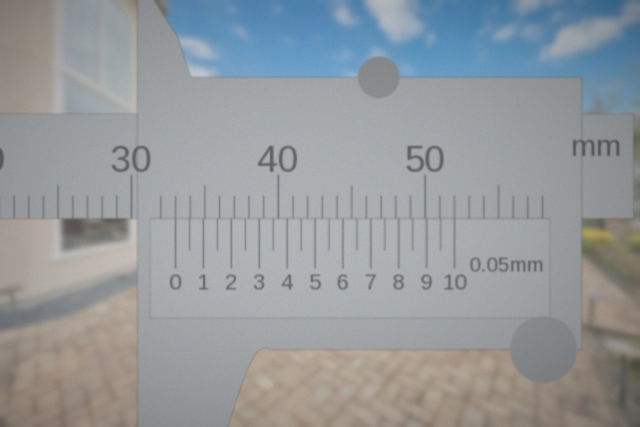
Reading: 33.0 mm
